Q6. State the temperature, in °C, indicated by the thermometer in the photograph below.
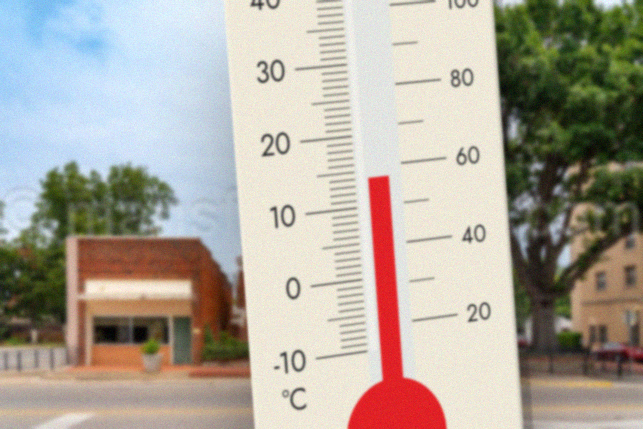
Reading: 14 °C
